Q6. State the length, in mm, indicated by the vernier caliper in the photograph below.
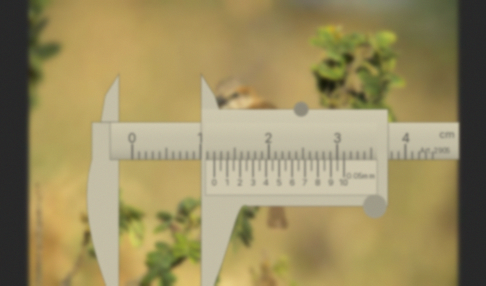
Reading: 12.0 mm
